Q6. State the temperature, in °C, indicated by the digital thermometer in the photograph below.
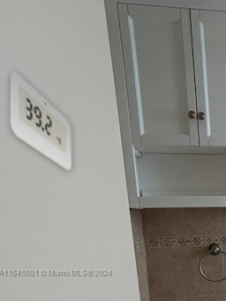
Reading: 39.2 °C
